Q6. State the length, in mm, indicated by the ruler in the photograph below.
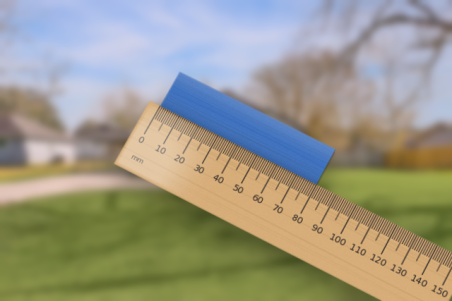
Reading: 80 mm
